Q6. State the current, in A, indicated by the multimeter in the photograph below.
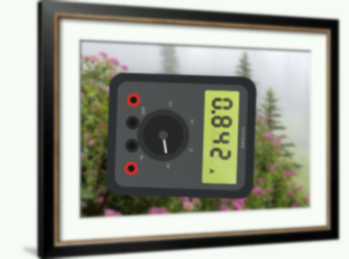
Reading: 0.842 A
